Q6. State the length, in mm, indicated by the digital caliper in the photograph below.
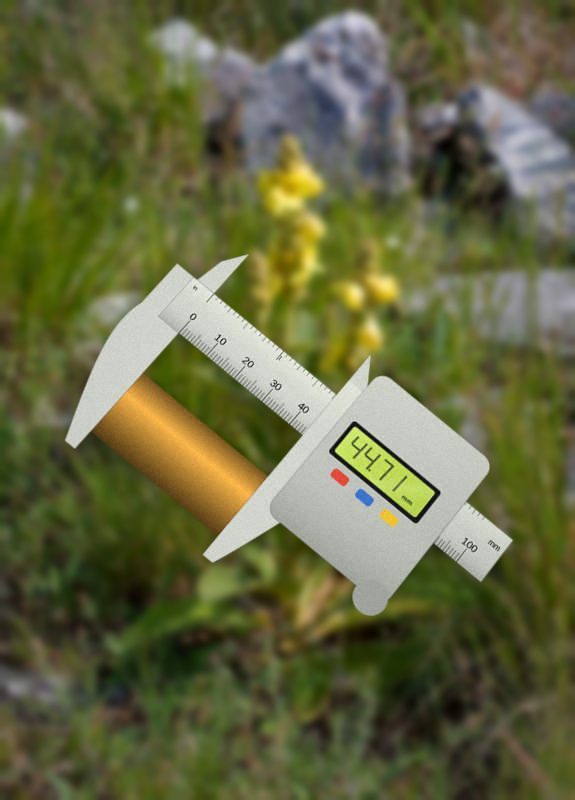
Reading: 44.71 mm
